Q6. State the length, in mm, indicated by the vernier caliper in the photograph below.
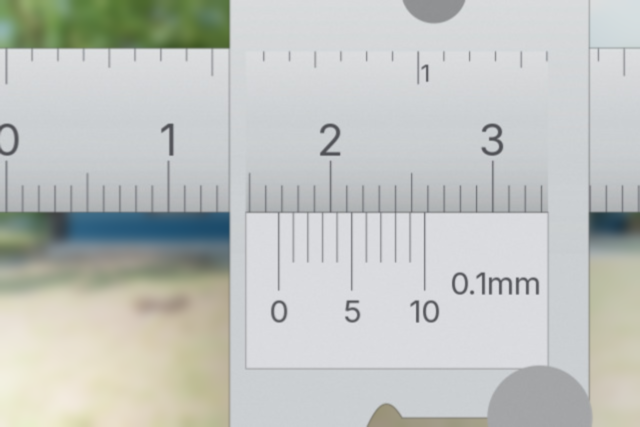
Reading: 16.8 mm
